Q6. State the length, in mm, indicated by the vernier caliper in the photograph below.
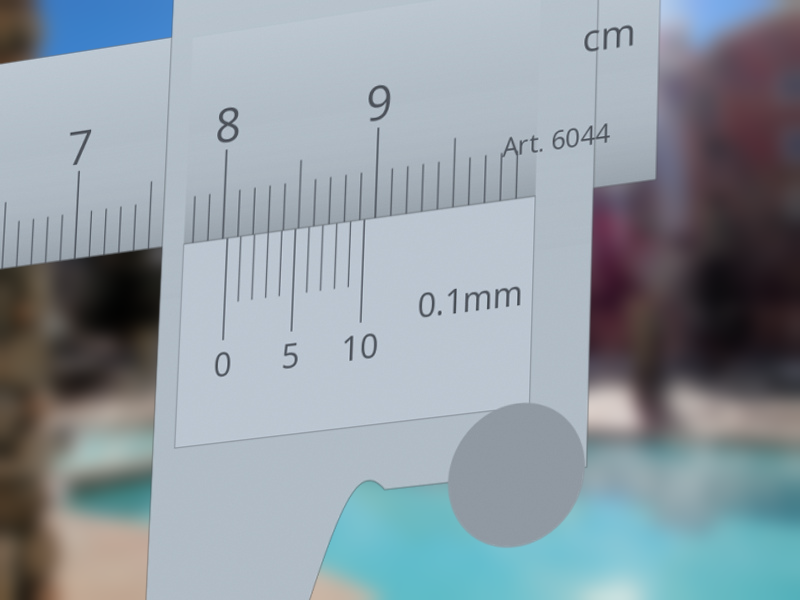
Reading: 80.3 mm
